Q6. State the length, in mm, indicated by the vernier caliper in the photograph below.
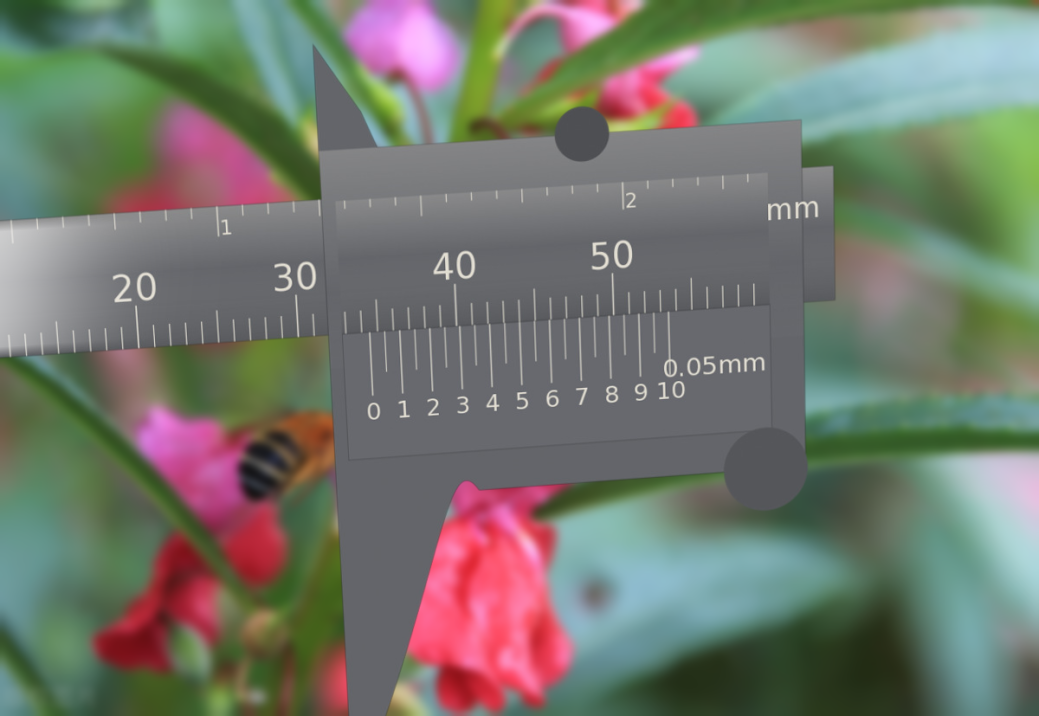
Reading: 34.5 mm
